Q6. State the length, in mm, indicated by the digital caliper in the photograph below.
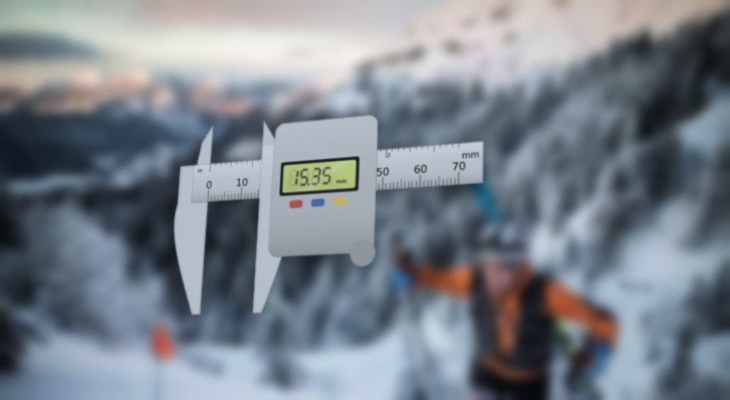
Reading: 15.35 mm
